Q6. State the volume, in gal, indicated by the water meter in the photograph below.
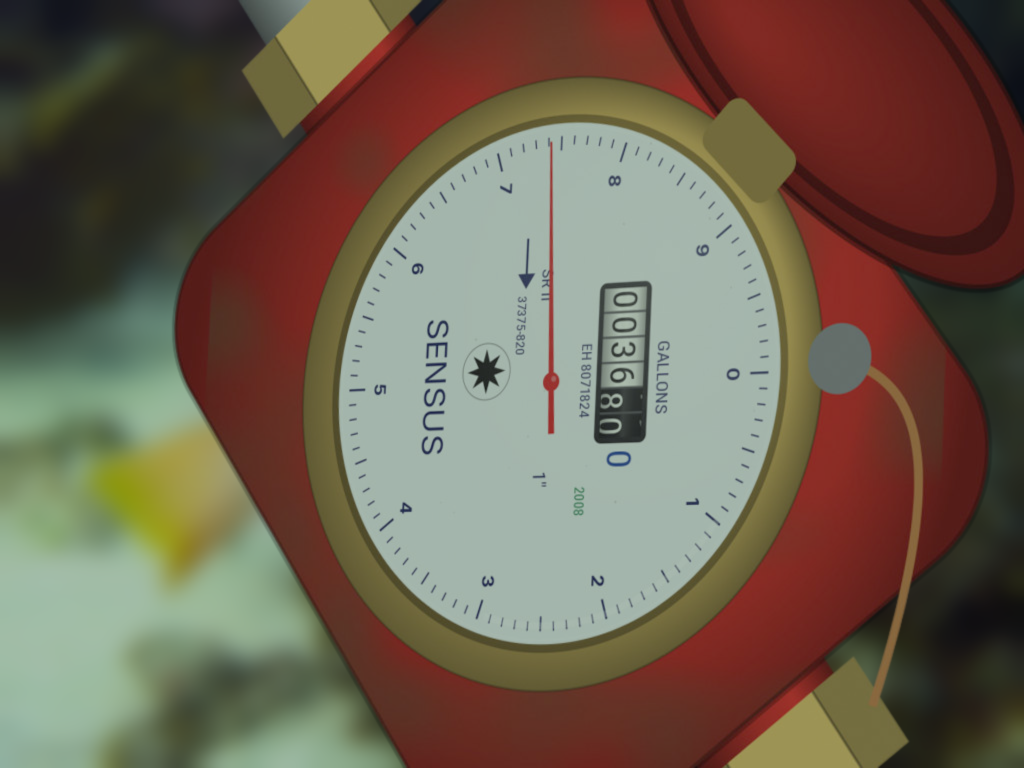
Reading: 36797.4 gal
